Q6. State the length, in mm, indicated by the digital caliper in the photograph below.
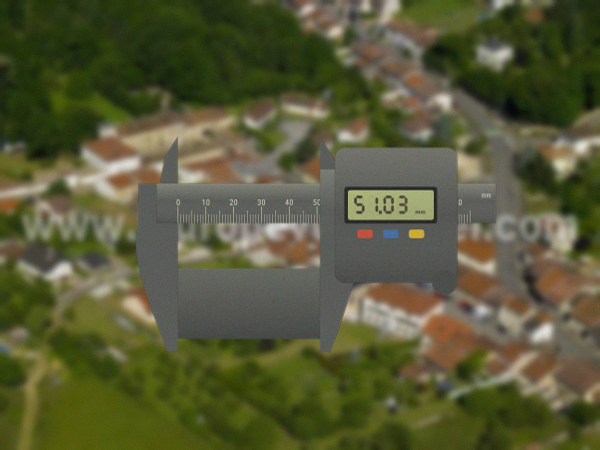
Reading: 51.03 mm
